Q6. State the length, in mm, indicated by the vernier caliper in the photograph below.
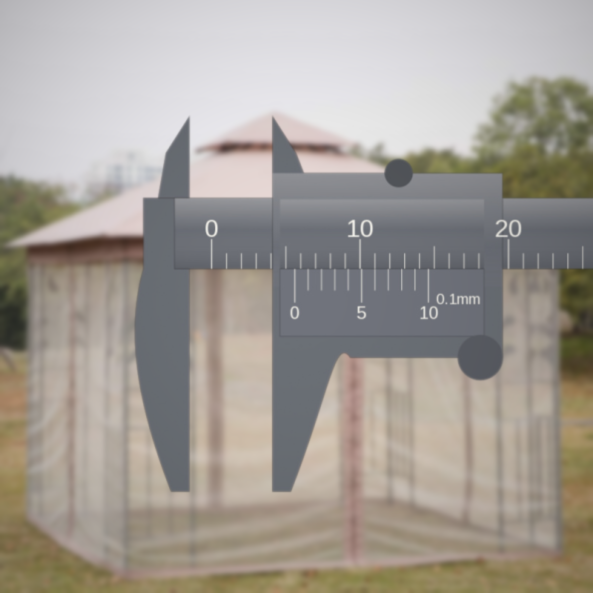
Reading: 5.6 mm
